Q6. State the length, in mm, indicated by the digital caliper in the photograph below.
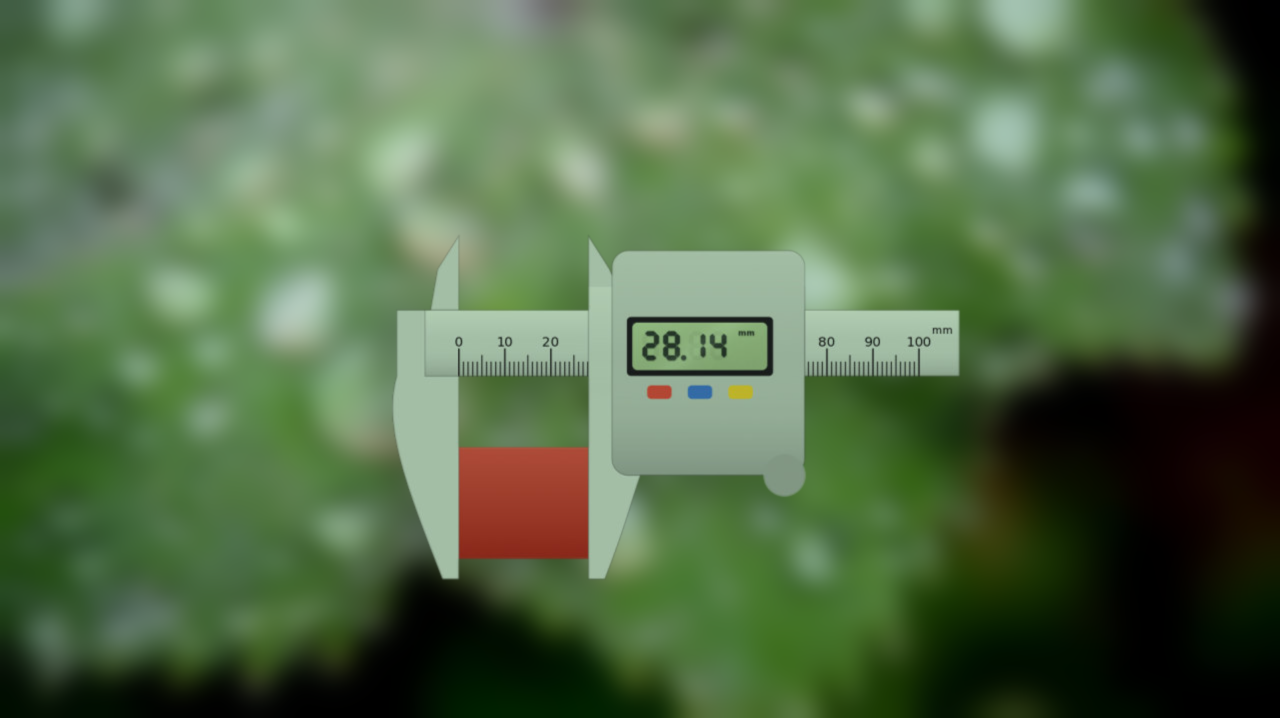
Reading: 28.14 mm
